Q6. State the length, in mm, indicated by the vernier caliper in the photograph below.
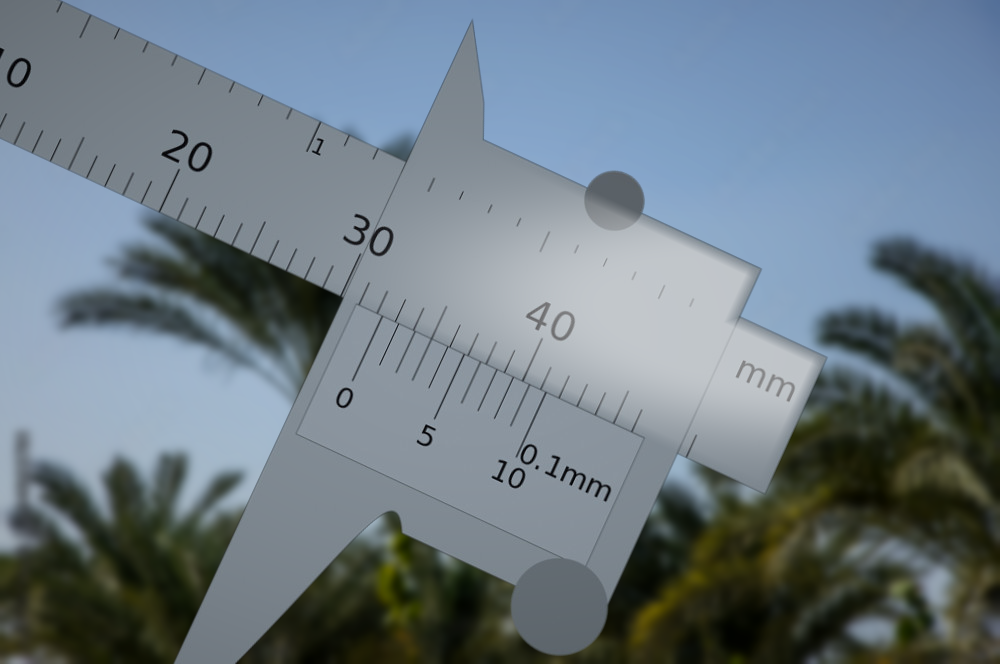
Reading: 32.3 mm
